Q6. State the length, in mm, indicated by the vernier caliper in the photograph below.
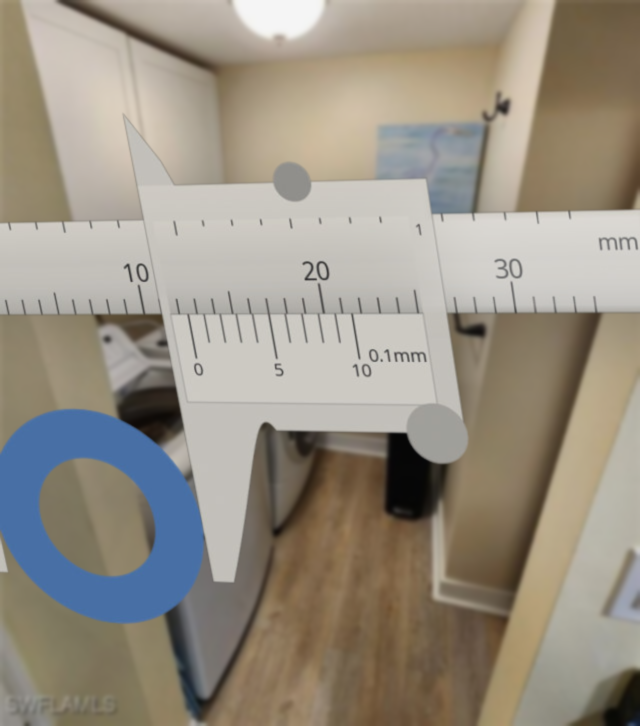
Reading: 12.5 mm
